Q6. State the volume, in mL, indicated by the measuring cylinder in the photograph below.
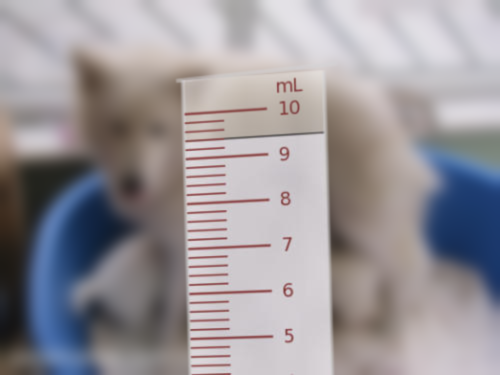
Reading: 9.4 mL
